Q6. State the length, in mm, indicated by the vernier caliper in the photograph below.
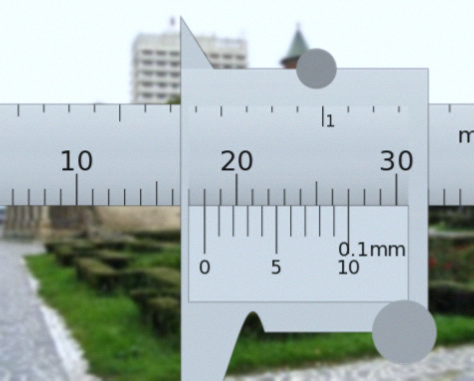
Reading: 18.0 mm
